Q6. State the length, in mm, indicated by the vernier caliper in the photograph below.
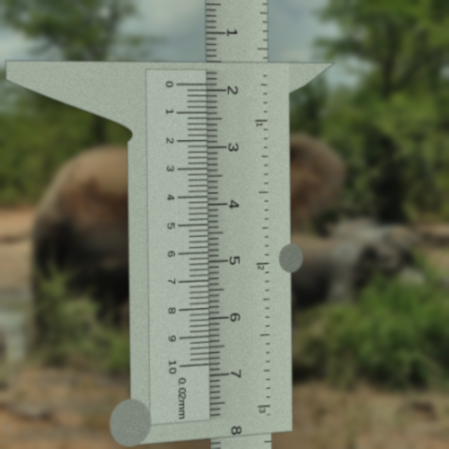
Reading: 19.0 mm
